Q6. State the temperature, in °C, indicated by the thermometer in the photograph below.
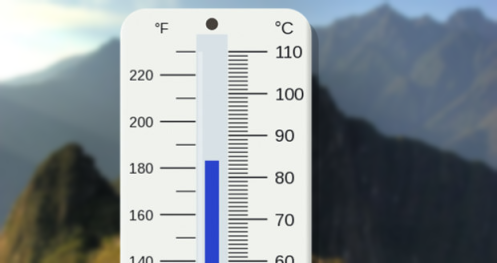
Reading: 84 °C
